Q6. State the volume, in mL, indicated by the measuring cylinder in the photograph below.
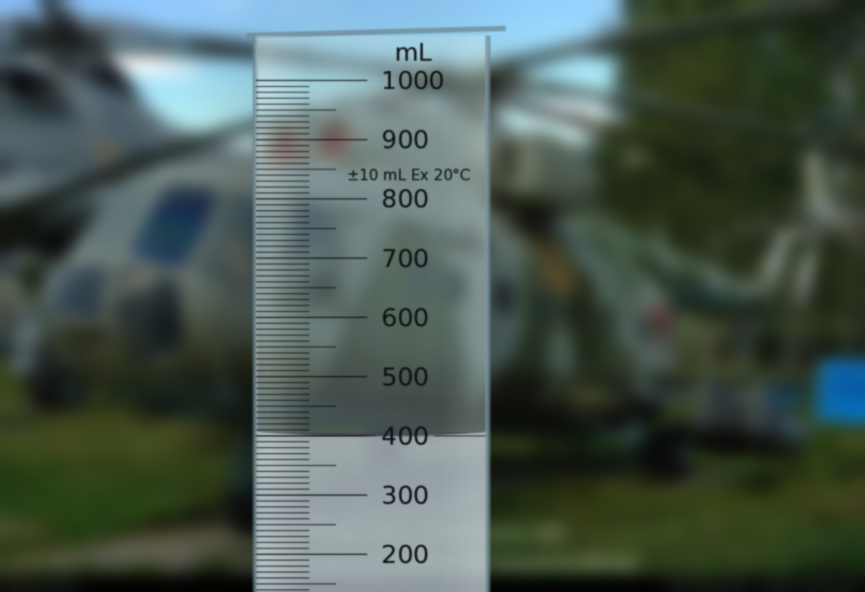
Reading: 400 mL
